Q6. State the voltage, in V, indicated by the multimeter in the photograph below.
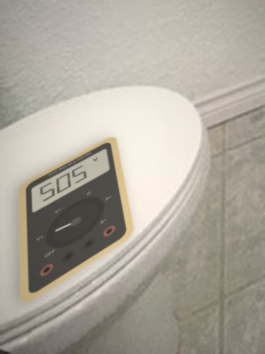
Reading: 505 V
